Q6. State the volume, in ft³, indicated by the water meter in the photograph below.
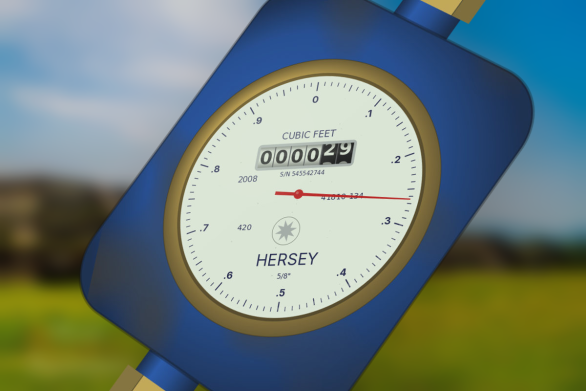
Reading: 29.26 ft³
